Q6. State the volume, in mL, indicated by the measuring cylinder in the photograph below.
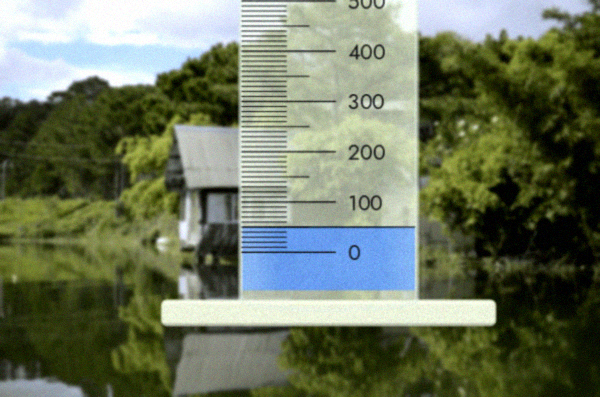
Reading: 50 mL
